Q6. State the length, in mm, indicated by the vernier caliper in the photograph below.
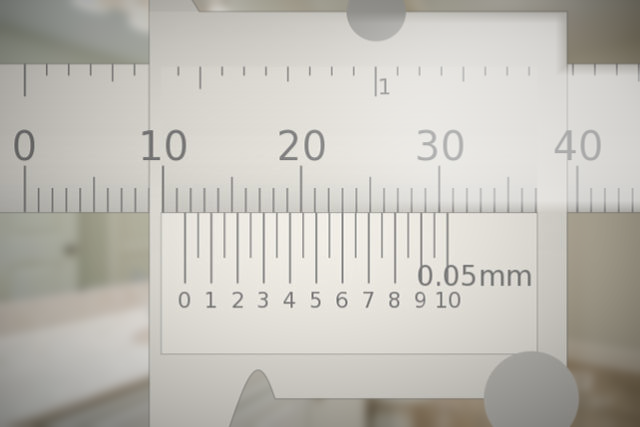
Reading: 11.6 mm
